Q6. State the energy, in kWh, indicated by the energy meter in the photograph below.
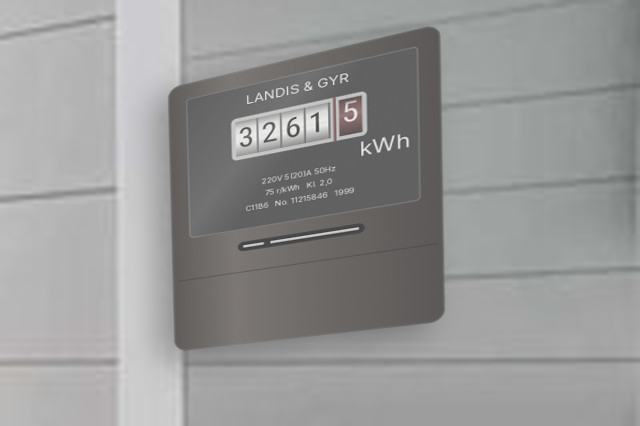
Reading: 3261.5 kWh
